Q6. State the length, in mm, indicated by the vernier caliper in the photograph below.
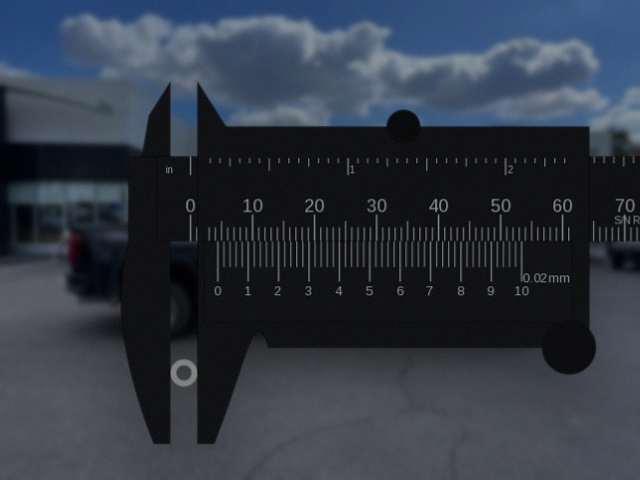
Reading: 4.4 mm
